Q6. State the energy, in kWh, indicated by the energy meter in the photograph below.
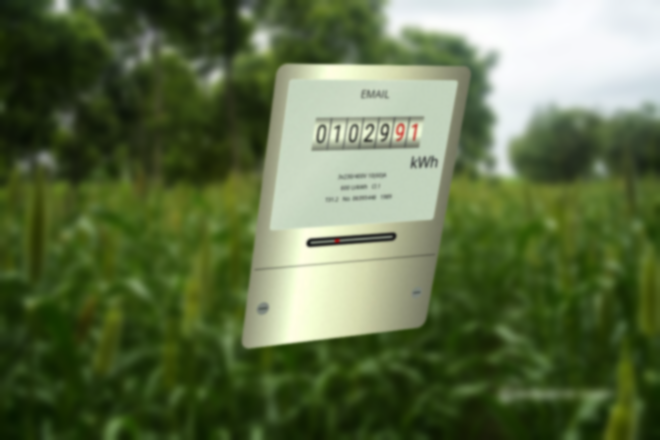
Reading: 1029.91 kWh
